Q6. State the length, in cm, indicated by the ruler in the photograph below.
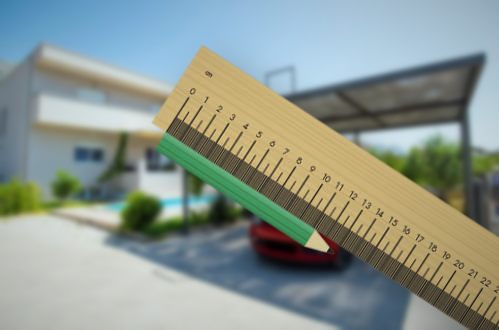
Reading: 13 cm
